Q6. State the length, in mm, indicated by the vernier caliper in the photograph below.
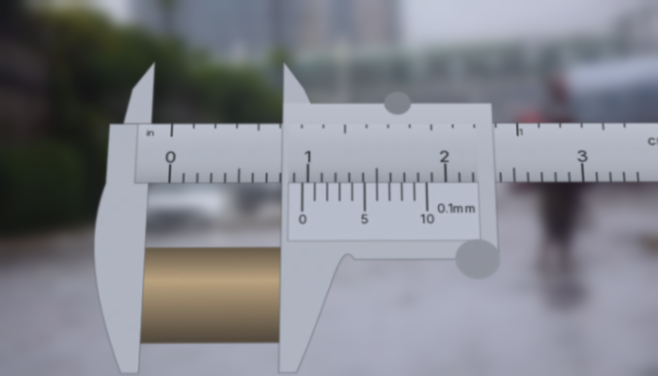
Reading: 9.6 mm
